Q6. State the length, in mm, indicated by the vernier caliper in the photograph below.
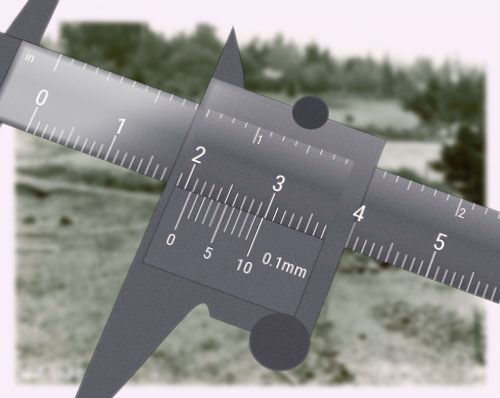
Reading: 20.8 mm
